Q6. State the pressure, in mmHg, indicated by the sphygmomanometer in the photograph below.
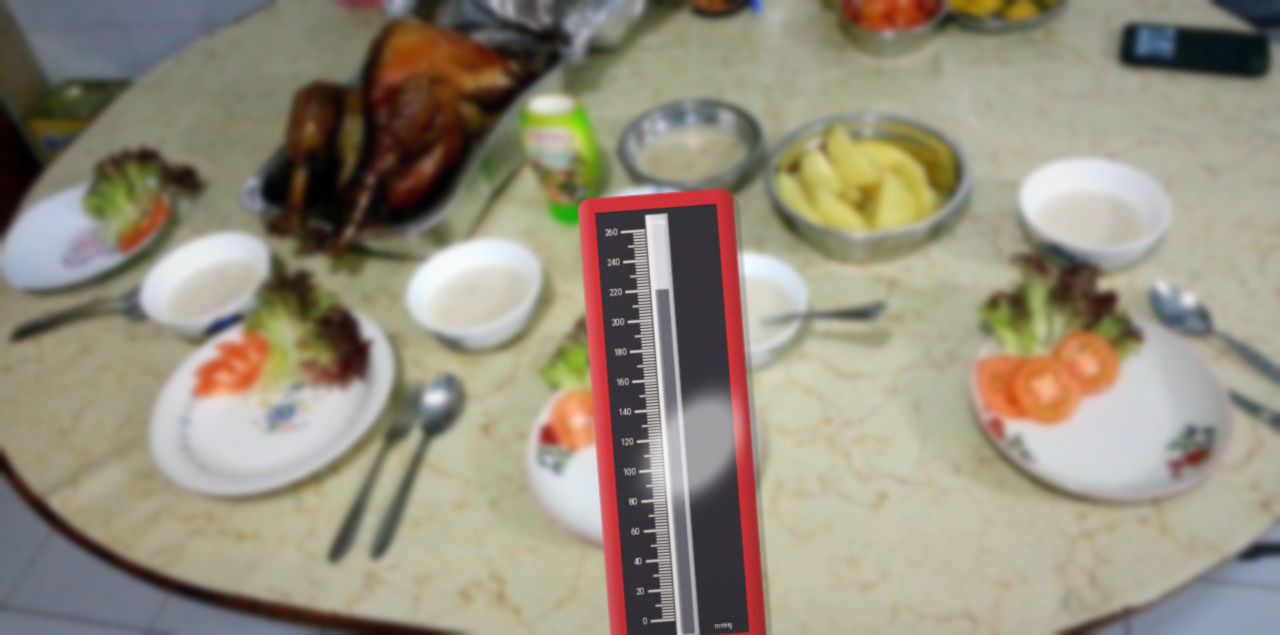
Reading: 220 mmHg
